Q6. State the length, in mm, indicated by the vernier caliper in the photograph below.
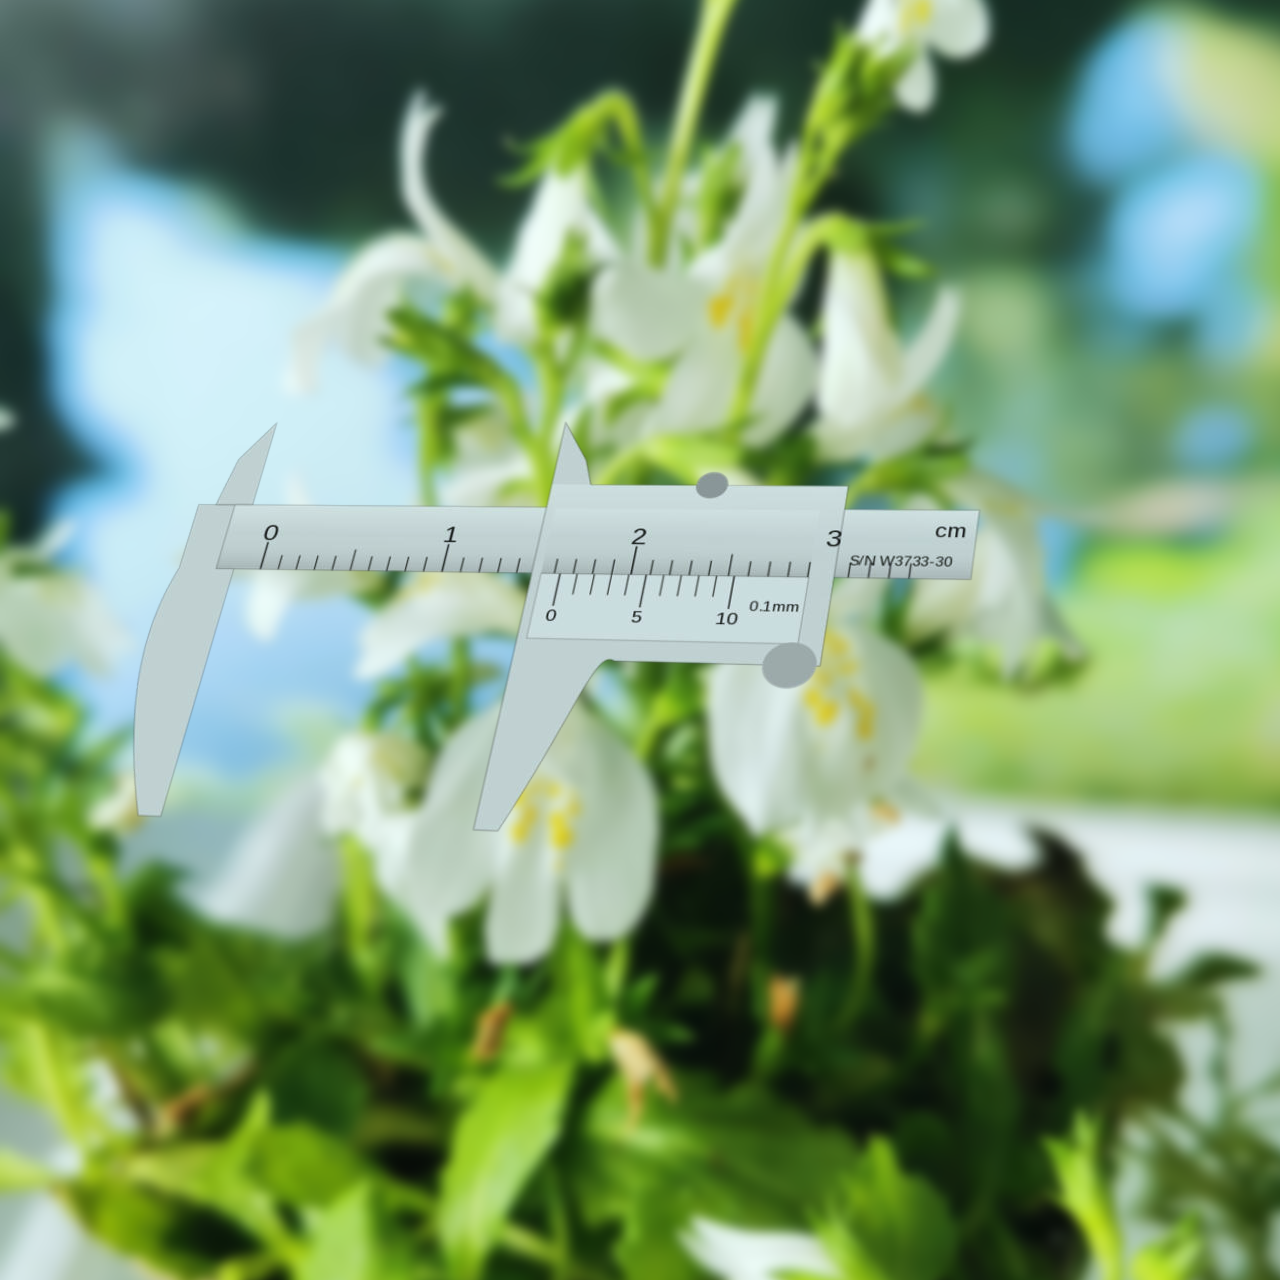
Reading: 16.3 mm
